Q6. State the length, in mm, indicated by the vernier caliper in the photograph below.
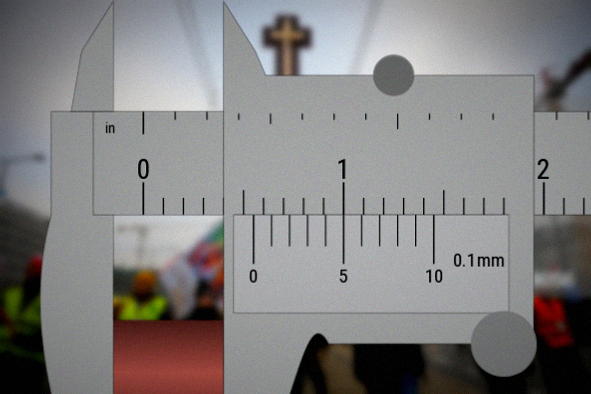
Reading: 5.5 mm
